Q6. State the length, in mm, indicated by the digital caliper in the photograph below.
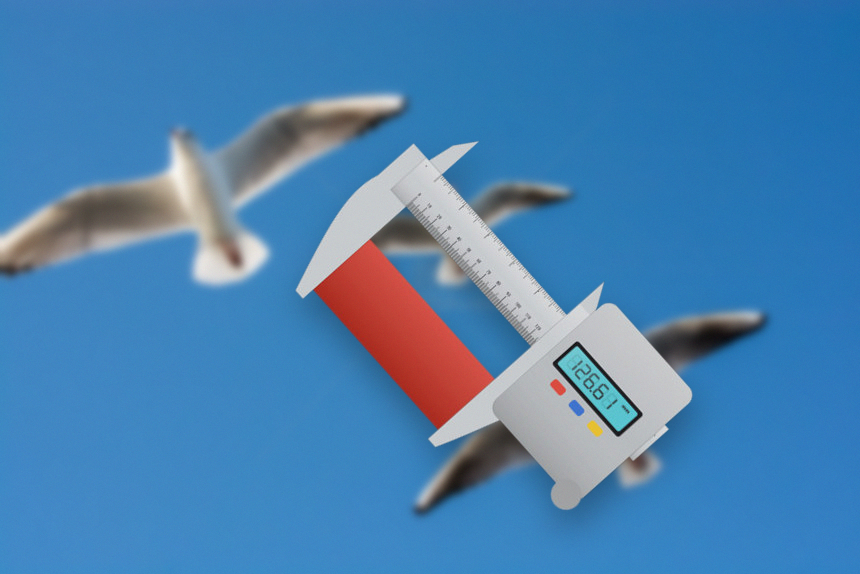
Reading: 126.61 mm
